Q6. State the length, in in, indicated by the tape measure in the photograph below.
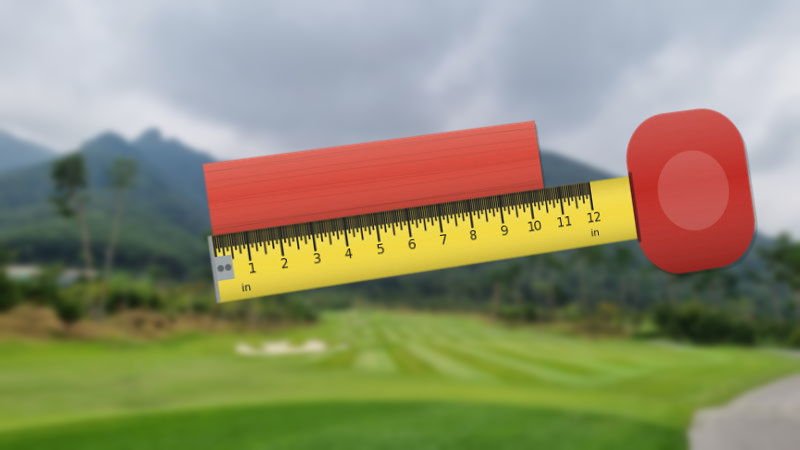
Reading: 10.5 in
